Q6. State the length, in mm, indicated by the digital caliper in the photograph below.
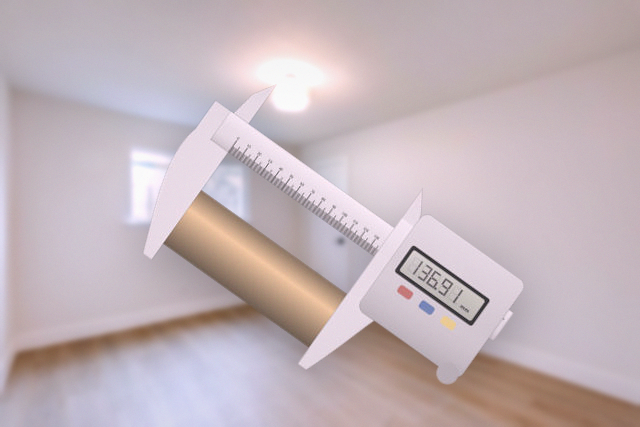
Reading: 136.91 mm
